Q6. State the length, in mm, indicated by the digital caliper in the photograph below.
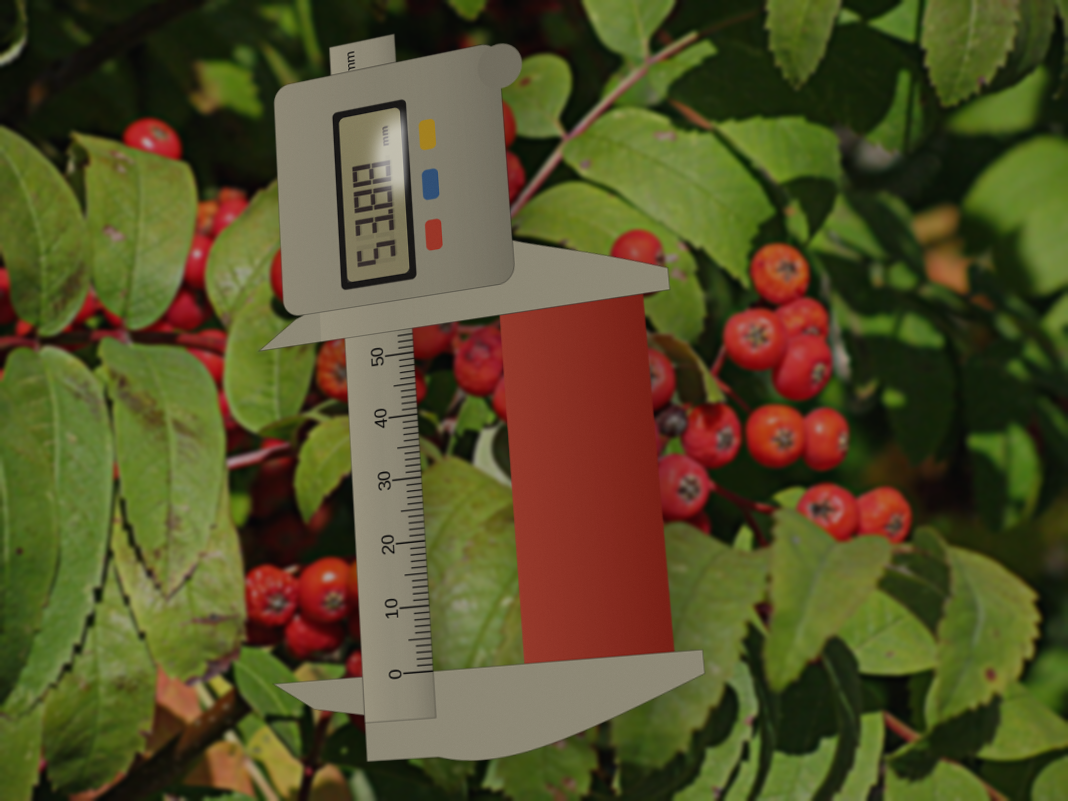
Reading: 53.88 mm
